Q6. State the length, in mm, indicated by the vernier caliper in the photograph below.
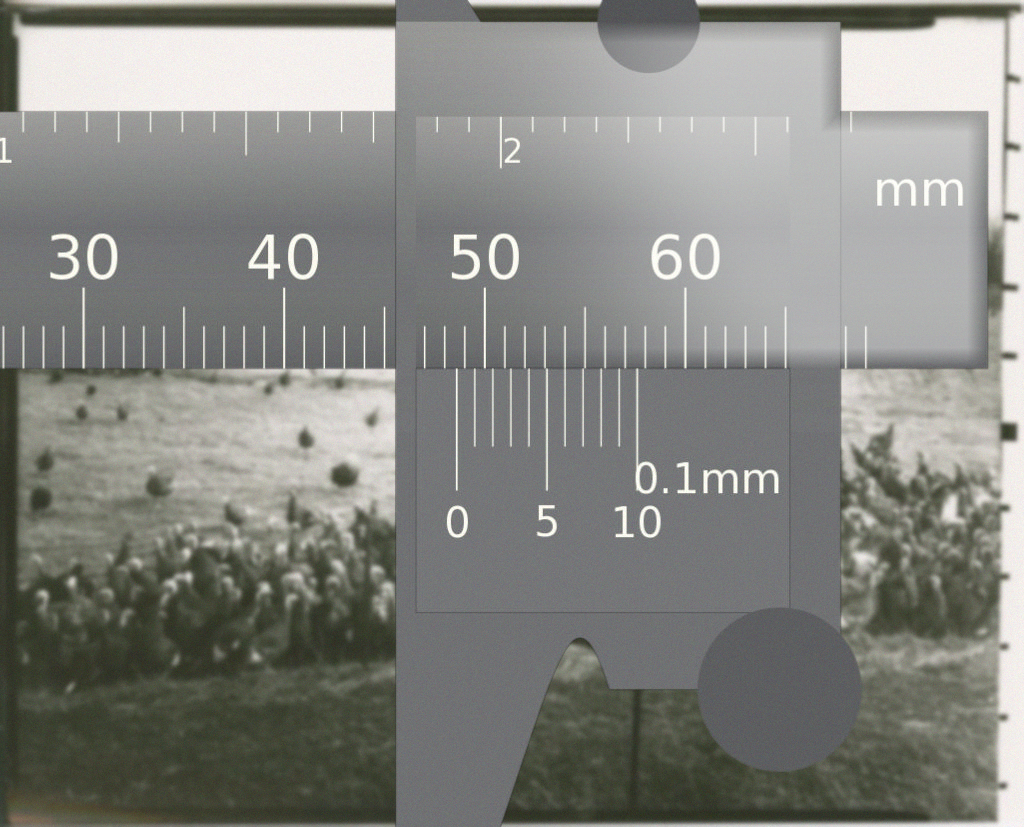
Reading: 48.6 mm
